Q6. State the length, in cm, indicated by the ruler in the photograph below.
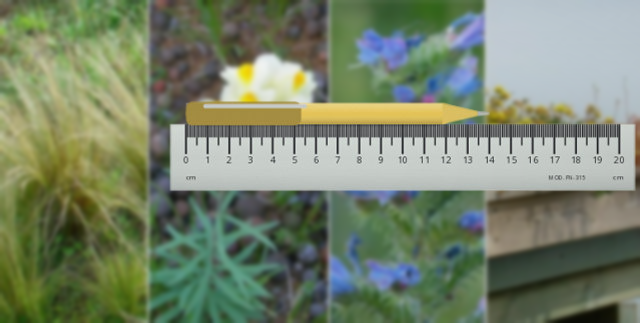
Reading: 14 cm
